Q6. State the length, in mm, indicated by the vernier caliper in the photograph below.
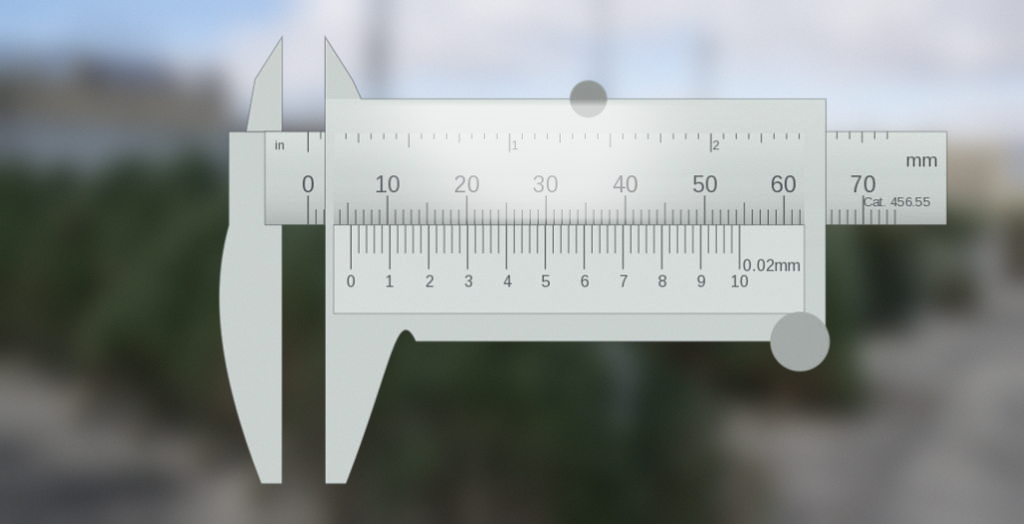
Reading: 5.4 mm
